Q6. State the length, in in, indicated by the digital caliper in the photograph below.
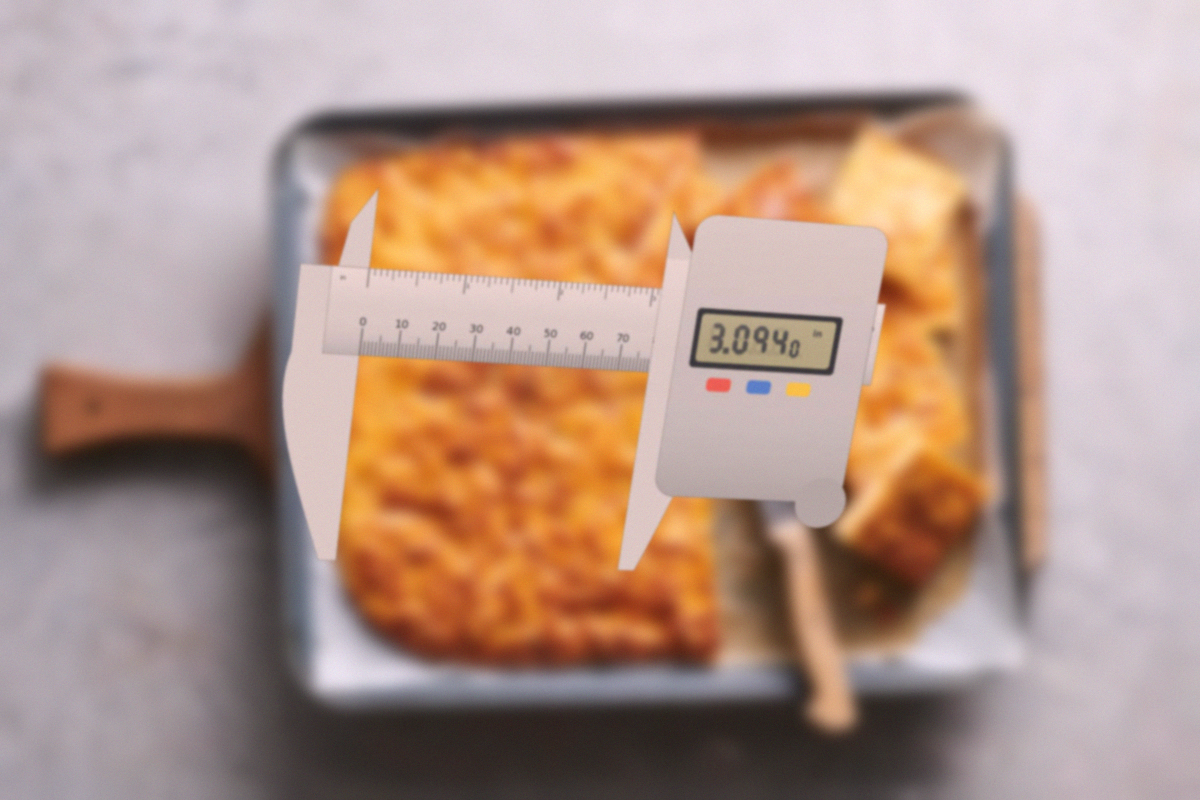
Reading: 3.0940 in
